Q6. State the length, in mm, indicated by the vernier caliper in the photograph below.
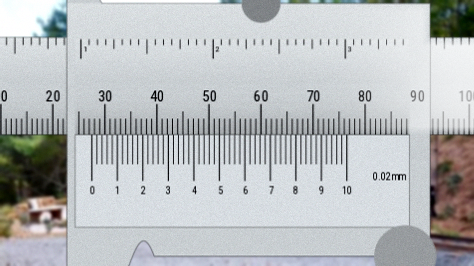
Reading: 27.5 mm
